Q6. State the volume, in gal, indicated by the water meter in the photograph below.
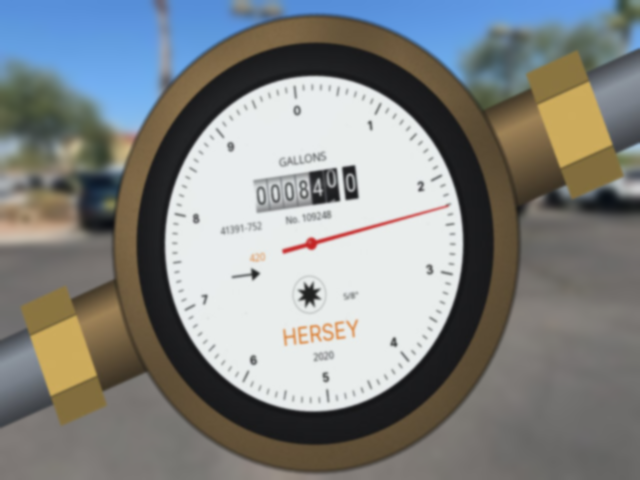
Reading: 8402.3 gal
